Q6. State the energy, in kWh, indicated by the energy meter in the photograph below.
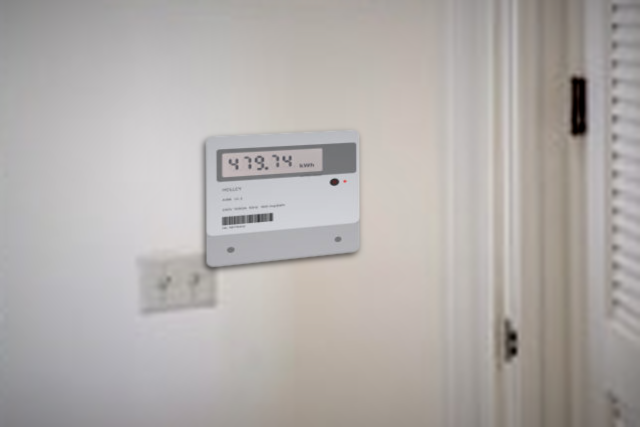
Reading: 479.74 kWh
